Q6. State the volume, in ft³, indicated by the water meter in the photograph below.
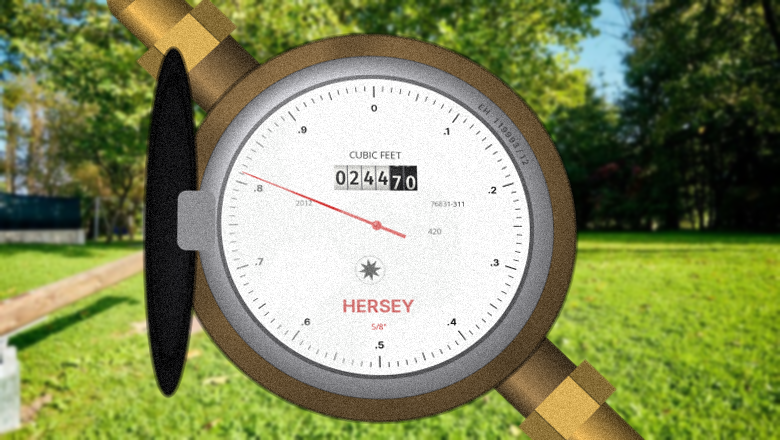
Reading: 24469.81 ft³
